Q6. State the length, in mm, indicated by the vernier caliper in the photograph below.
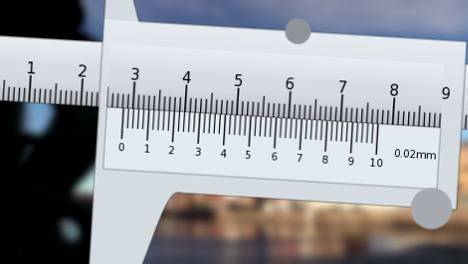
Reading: 28.2 mm
